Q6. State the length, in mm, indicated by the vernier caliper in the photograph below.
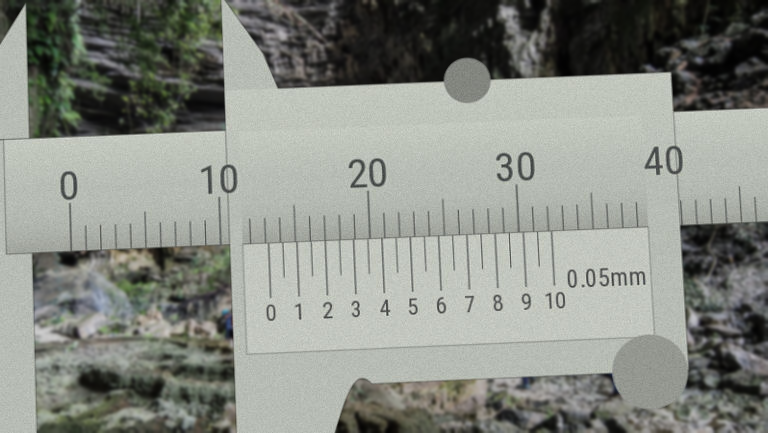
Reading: 13.2 mm
